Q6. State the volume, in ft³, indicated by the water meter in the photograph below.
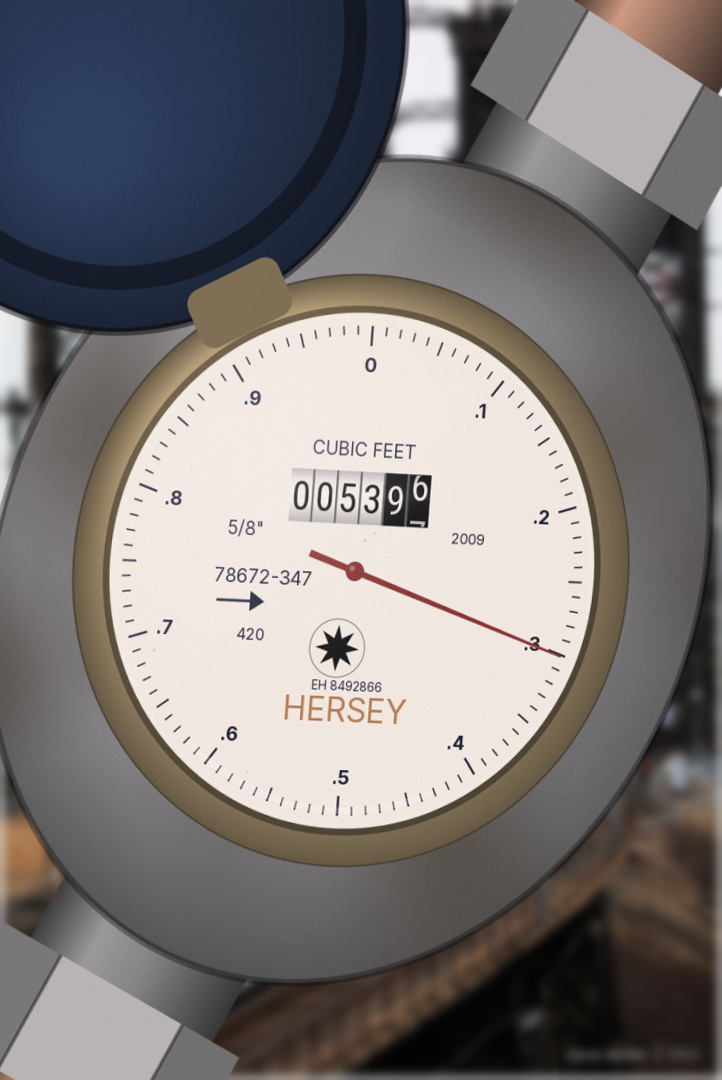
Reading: 5396.30 ft³
